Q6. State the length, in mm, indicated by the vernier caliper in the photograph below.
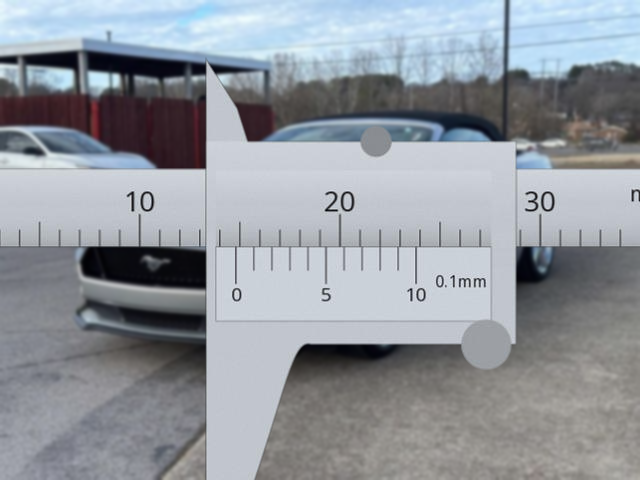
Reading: 14.8 mm
